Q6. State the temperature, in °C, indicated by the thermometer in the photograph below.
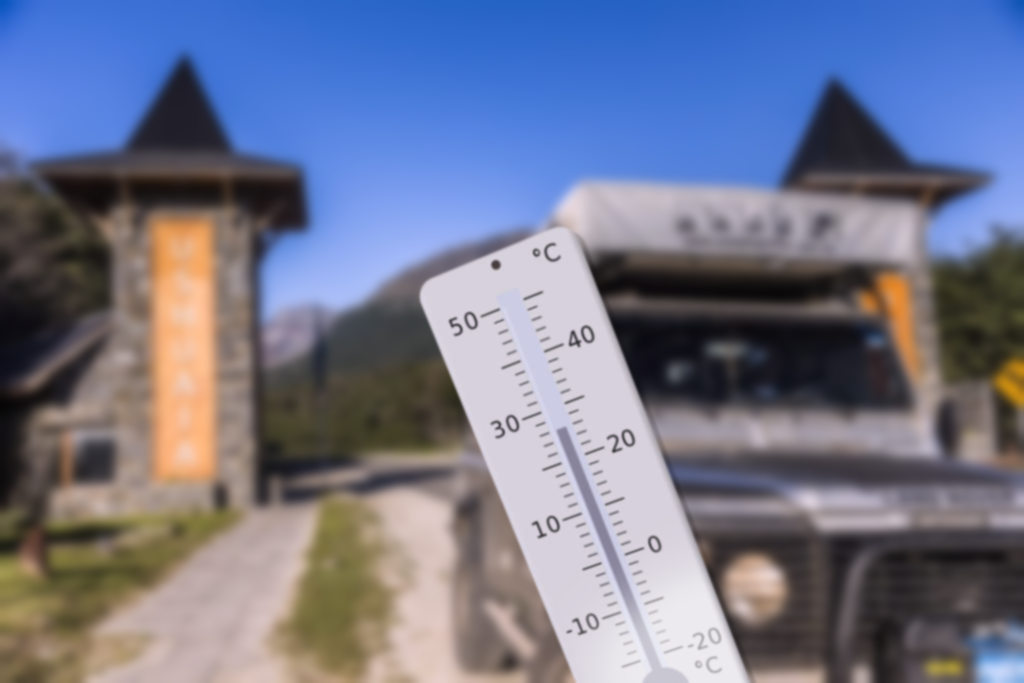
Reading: 26 °C
